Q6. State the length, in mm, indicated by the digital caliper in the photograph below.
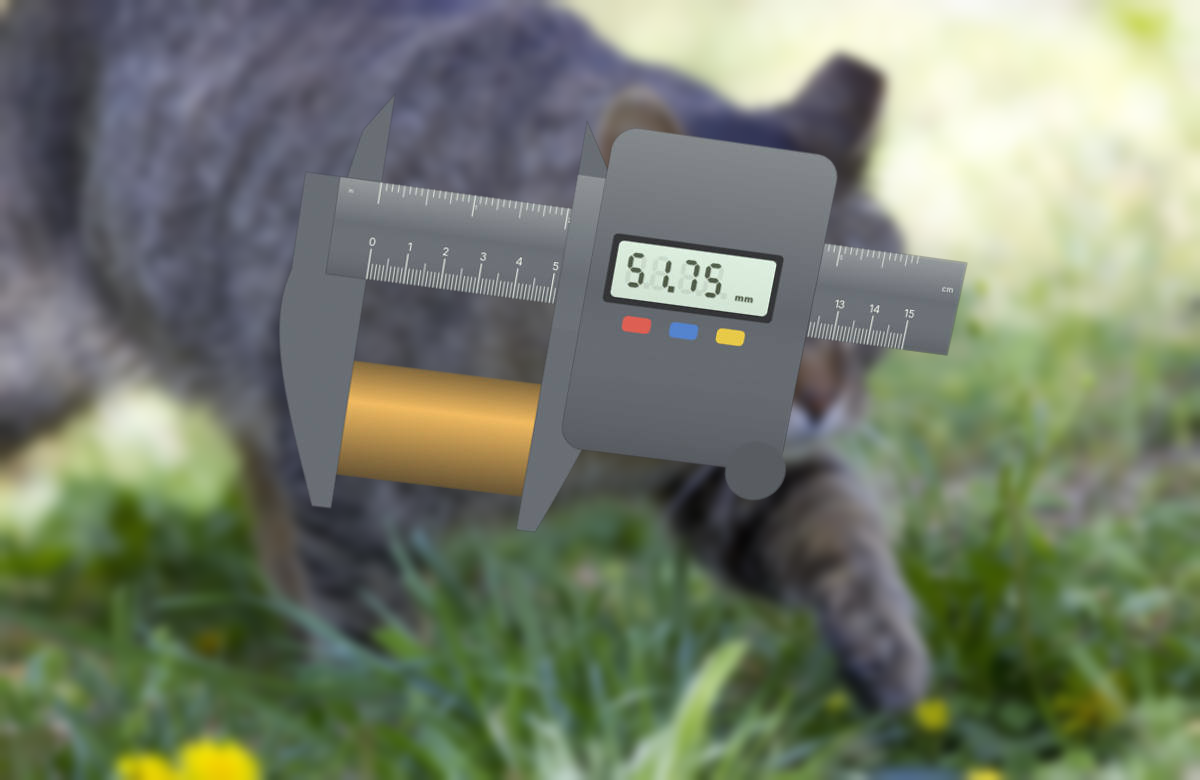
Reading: 51.75 mm
